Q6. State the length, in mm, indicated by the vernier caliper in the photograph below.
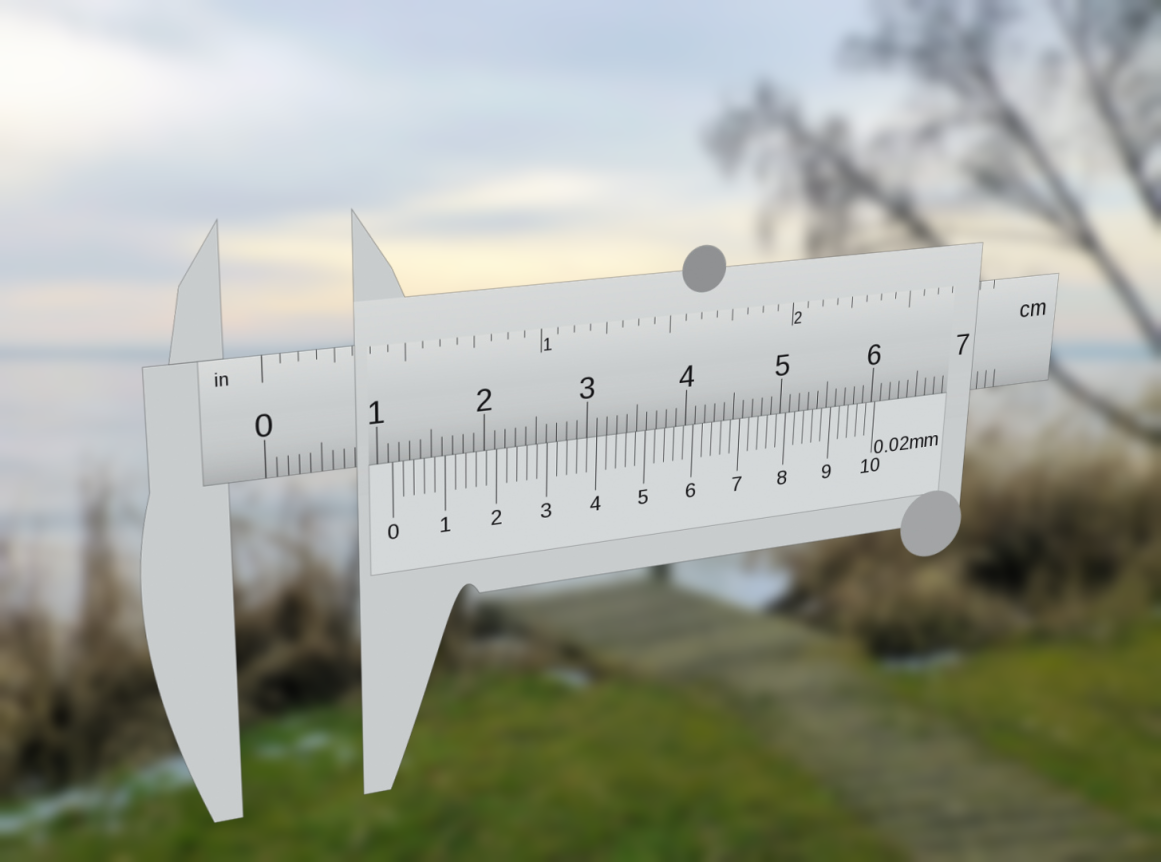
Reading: 11.4 mm
